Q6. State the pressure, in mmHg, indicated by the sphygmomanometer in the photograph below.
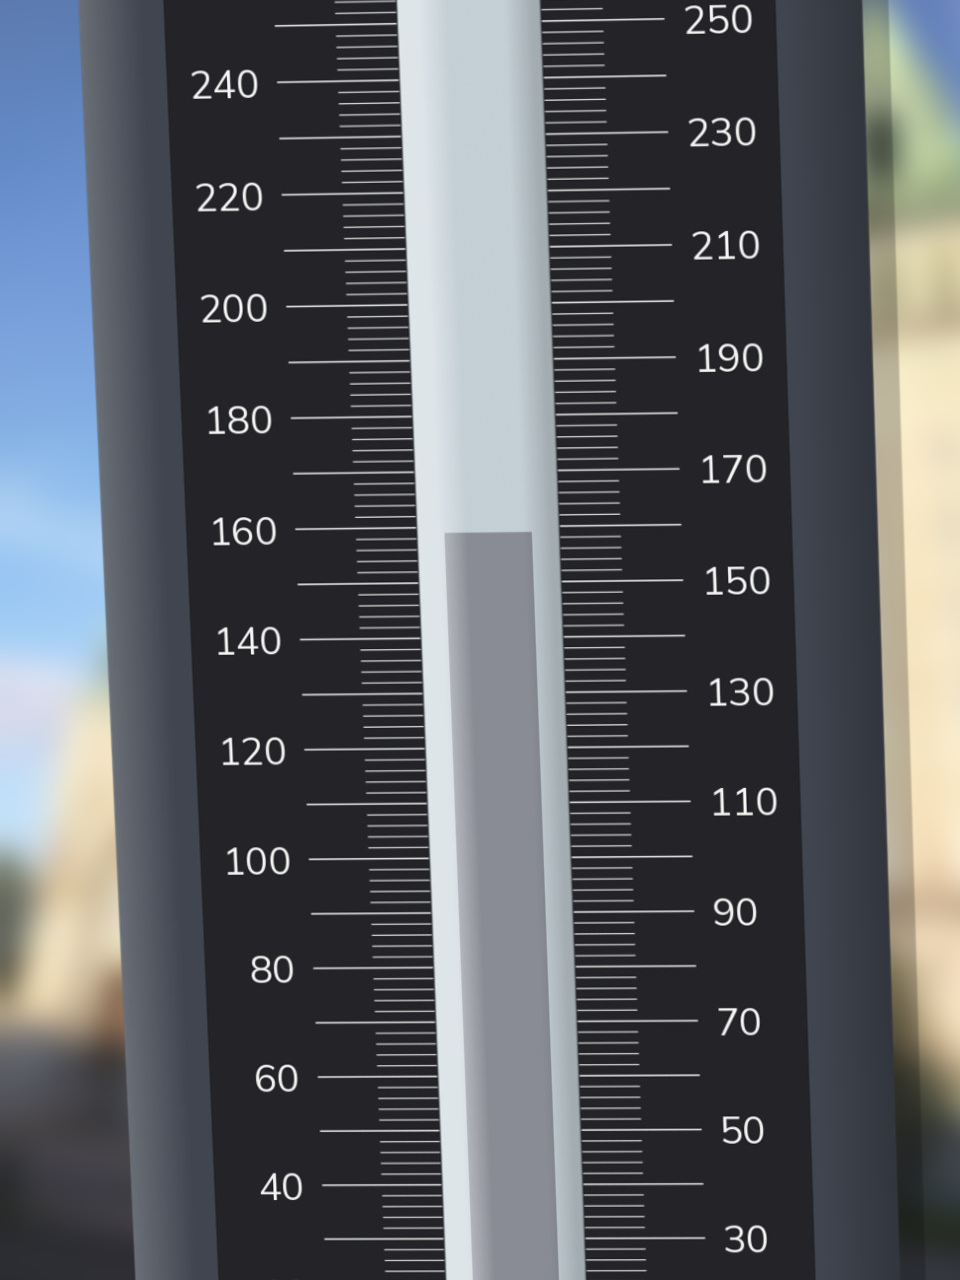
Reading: 159 mmHg
